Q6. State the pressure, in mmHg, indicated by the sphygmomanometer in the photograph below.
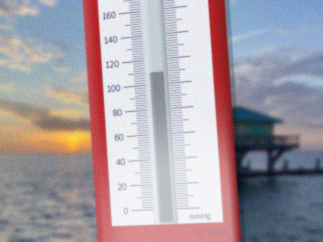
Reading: 110 mmHg
